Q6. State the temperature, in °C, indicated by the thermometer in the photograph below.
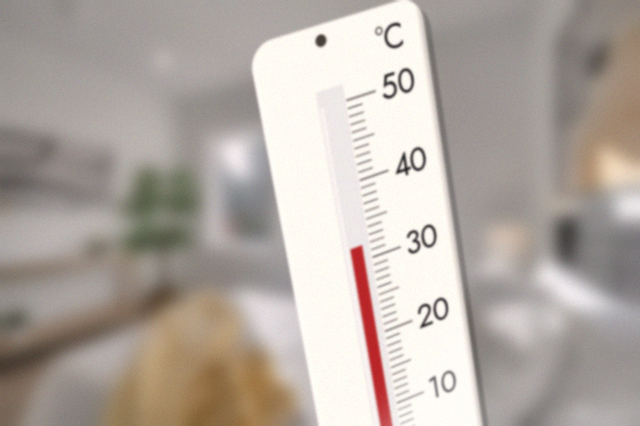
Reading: 32 °C
